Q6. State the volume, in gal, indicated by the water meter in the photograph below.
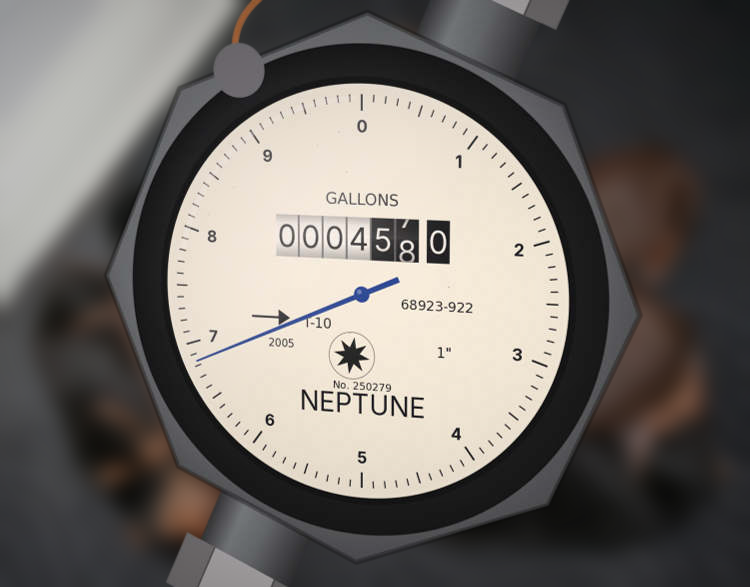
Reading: 4576.8 gal
